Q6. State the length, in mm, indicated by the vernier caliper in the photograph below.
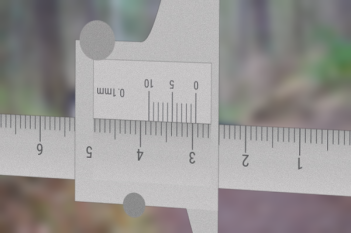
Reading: 29.4 mm
